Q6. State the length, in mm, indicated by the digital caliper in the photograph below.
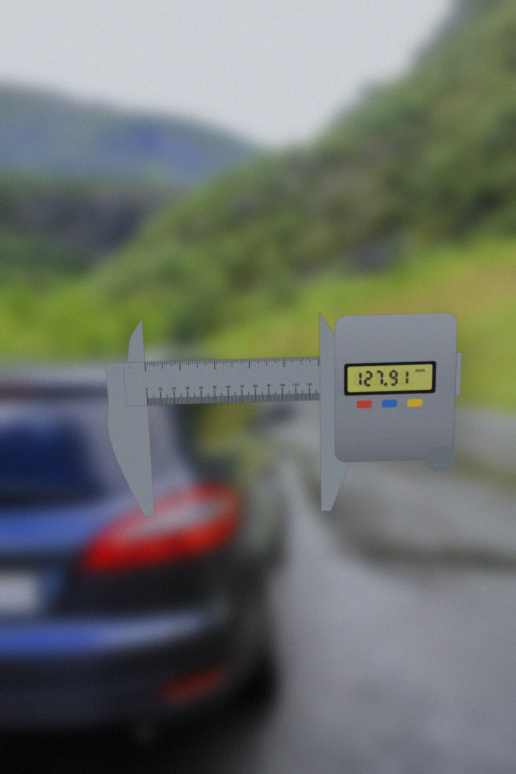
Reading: 127.91 mm
